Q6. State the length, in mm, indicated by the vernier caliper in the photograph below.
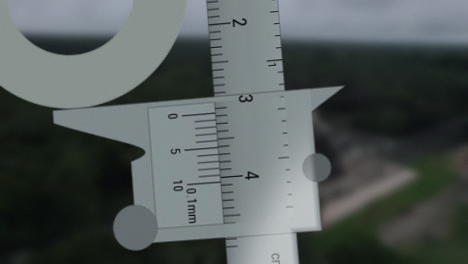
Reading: 31.6 mm
